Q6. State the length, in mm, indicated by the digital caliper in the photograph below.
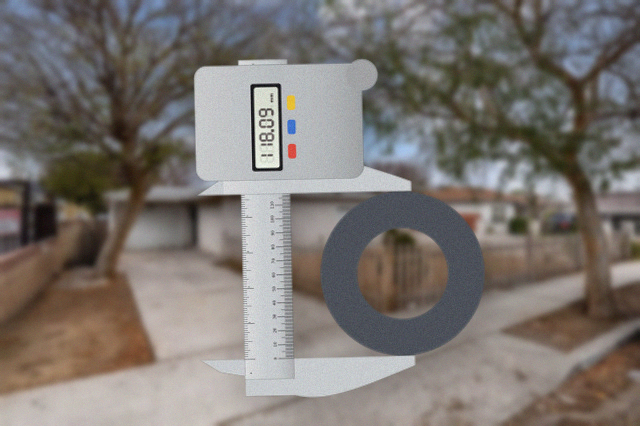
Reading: 118.09 mm
